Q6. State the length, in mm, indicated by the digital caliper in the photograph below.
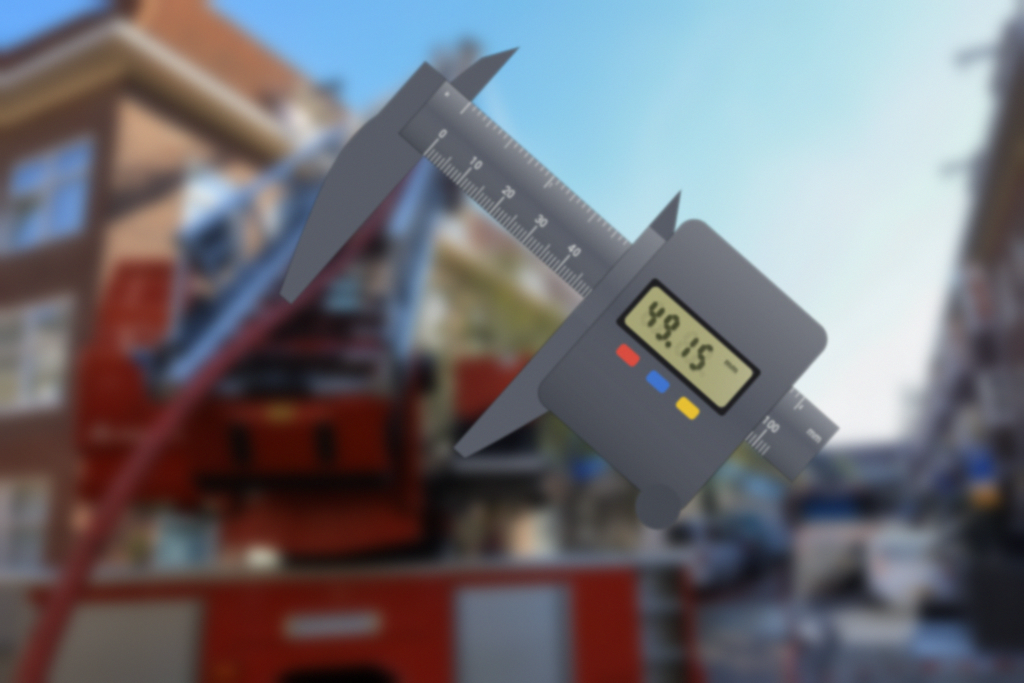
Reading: 49.15 mm
